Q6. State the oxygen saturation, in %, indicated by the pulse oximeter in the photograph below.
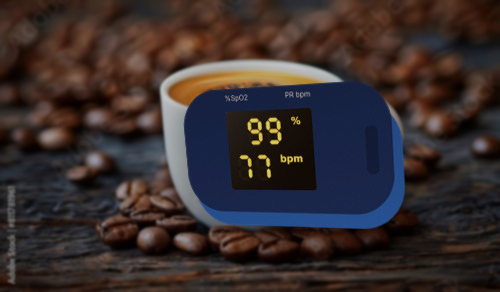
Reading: 99 %
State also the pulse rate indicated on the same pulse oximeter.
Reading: 77 bpm
